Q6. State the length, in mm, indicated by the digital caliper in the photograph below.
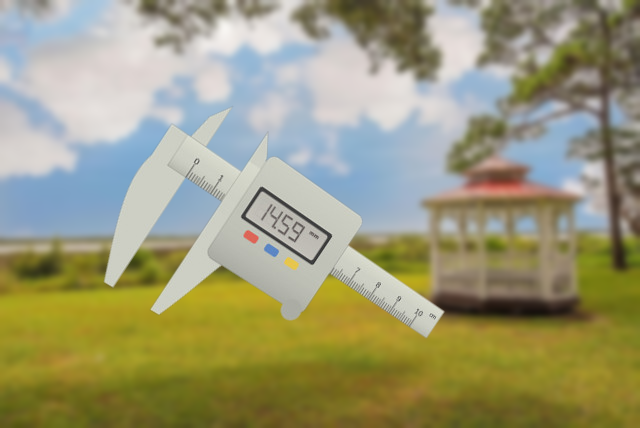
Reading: 14.59 mm
